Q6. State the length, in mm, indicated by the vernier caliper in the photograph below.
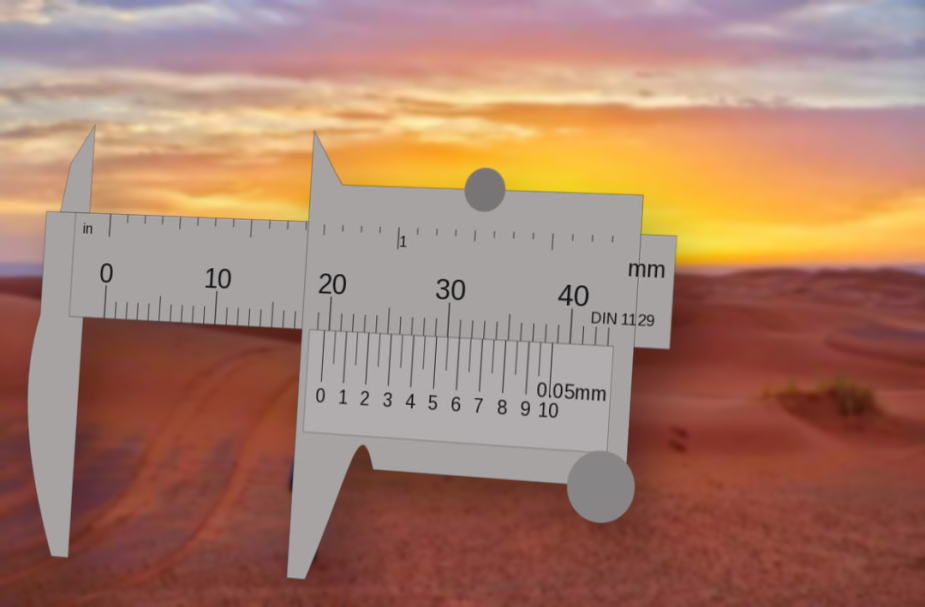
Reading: 19.6 mm
